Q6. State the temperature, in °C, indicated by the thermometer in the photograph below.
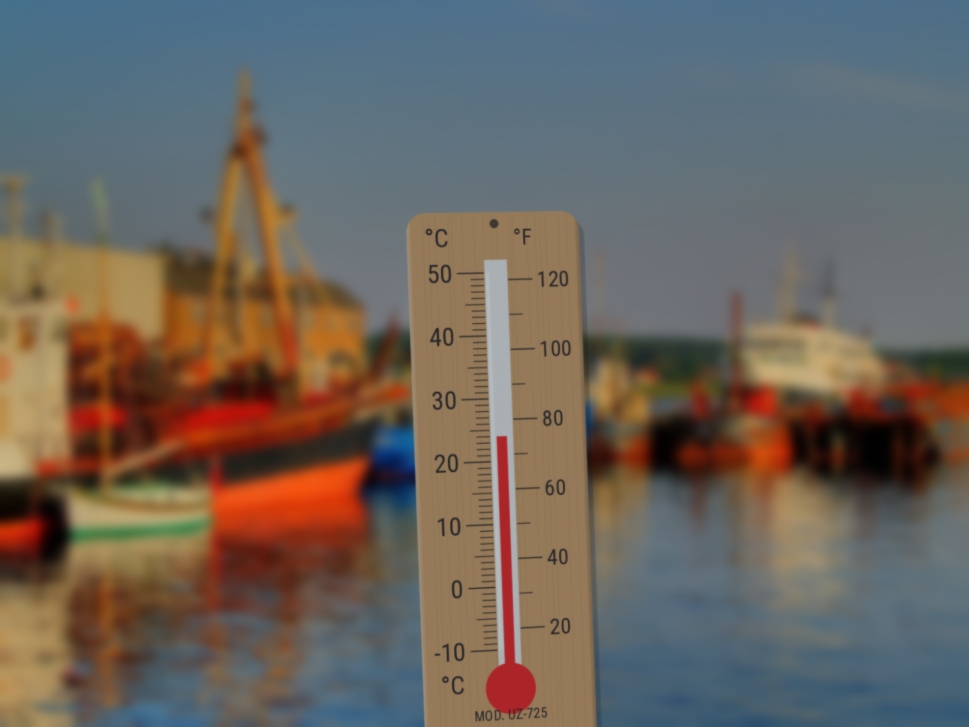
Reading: 24 °C
